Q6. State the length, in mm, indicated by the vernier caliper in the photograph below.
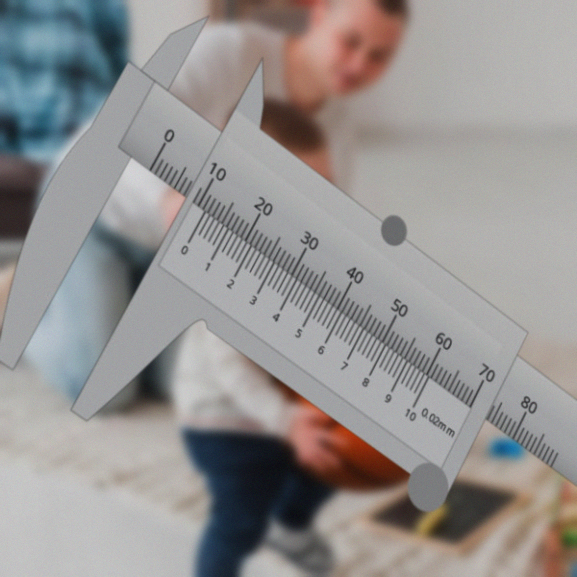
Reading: 11.5 mm
